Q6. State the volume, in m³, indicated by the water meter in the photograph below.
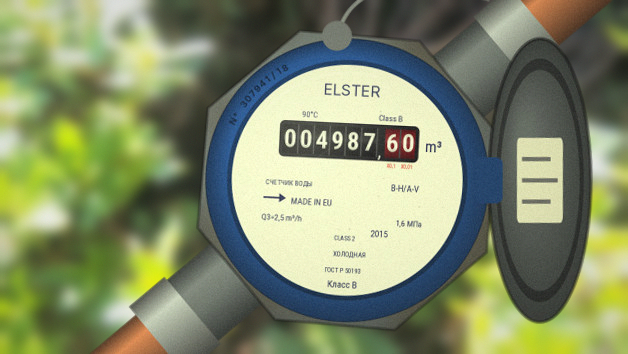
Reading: 4987.60 m³
